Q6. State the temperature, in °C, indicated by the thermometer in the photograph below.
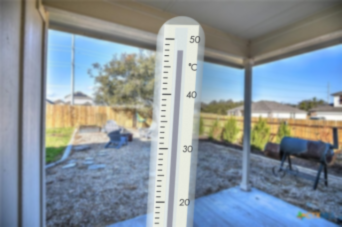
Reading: 48 °C
